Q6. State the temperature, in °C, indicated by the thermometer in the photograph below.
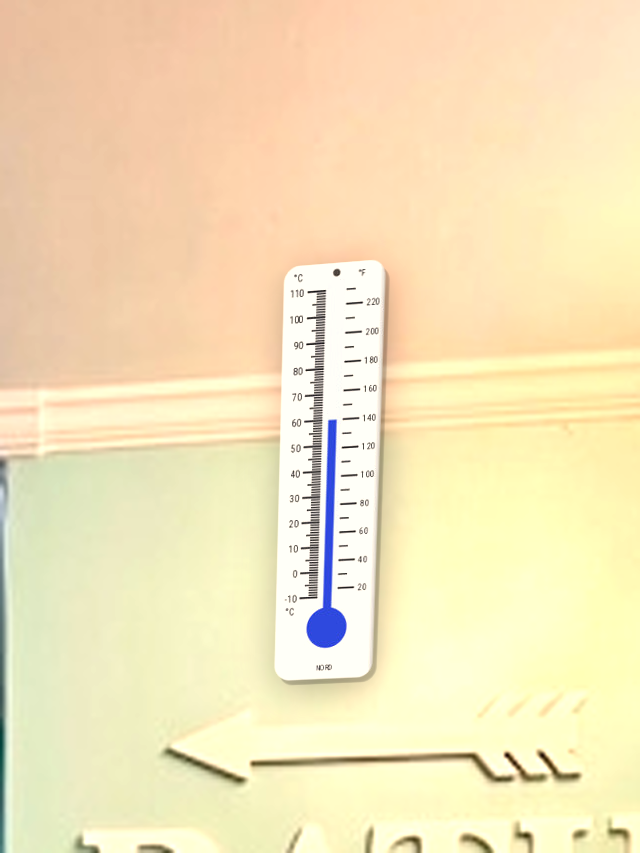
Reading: 60 °C
